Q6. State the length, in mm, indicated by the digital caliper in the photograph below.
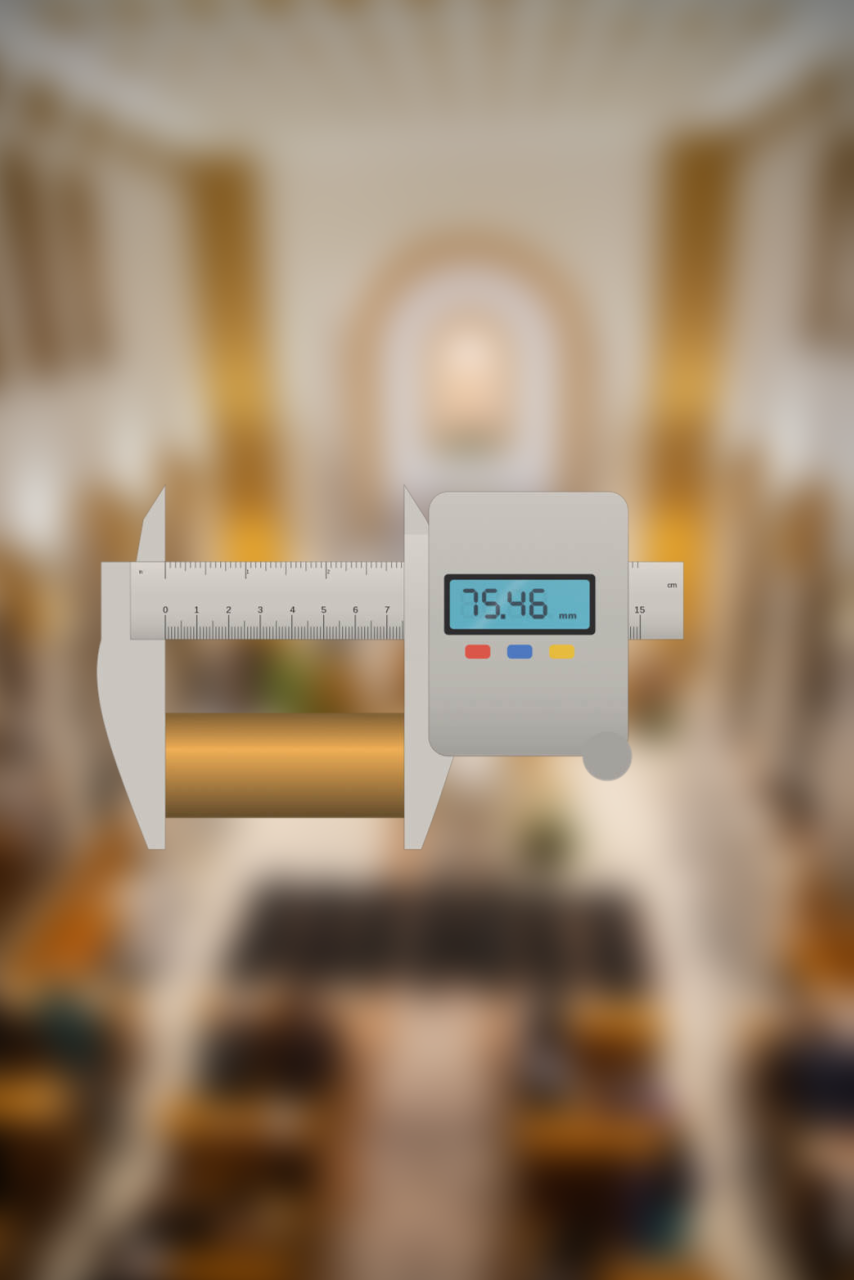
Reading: 75.46 mm
